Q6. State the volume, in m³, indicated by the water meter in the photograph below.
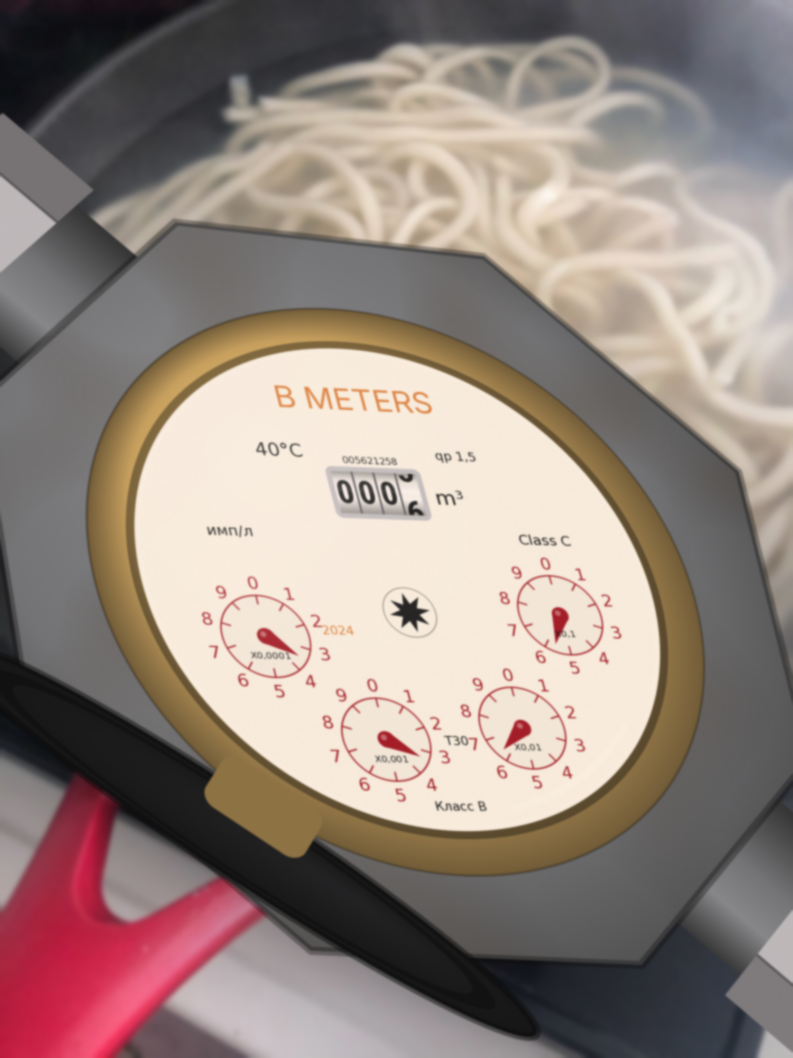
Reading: 5.5633 m³
